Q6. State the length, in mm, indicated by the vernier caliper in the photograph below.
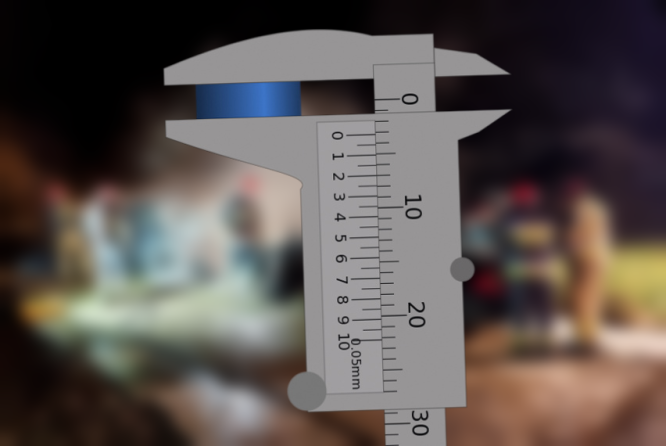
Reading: 3.2 mm
